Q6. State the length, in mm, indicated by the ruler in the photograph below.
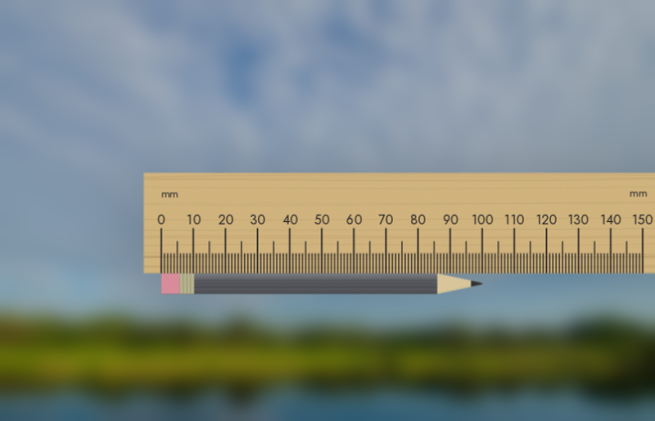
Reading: 100 mm
